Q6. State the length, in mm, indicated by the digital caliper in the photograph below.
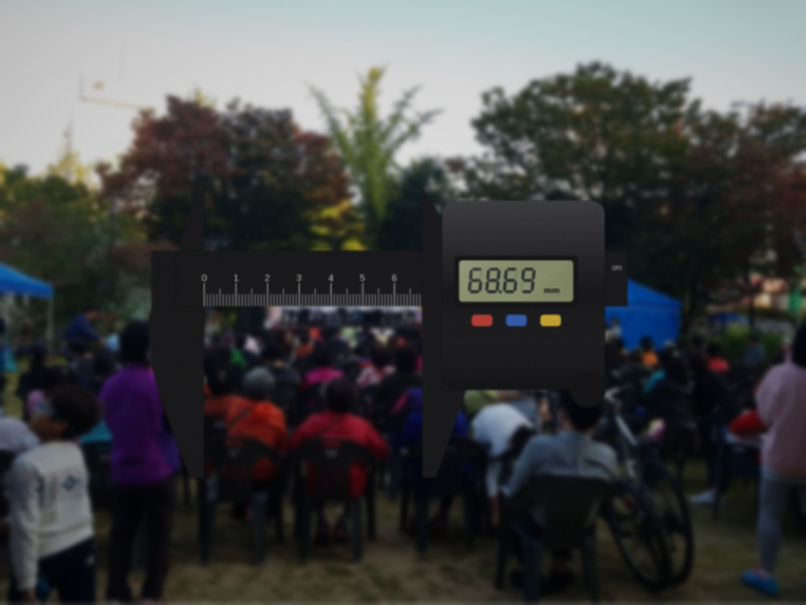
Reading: 68.69 mm
